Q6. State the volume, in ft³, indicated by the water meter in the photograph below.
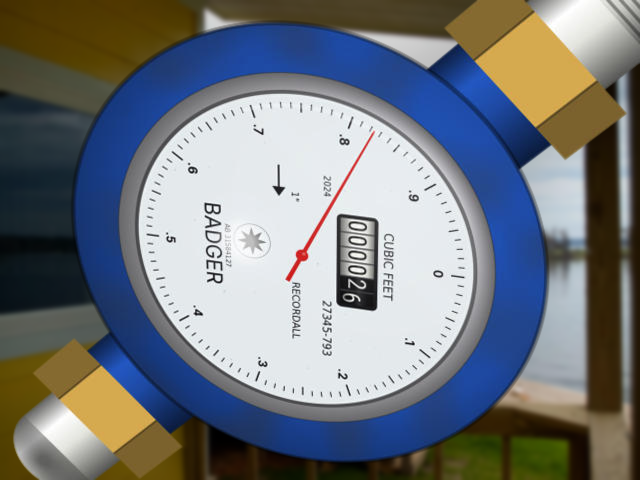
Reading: 25.82 ft³
